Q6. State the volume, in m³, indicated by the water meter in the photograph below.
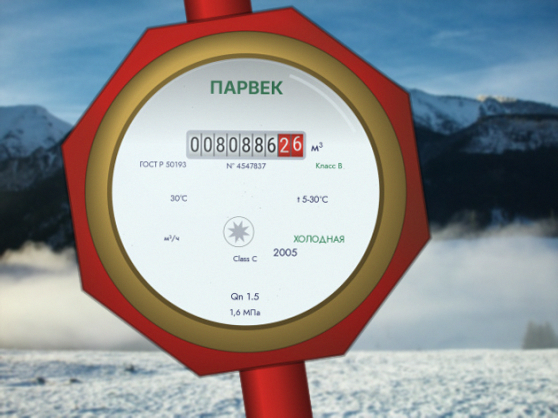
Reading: 80886.26 m³
